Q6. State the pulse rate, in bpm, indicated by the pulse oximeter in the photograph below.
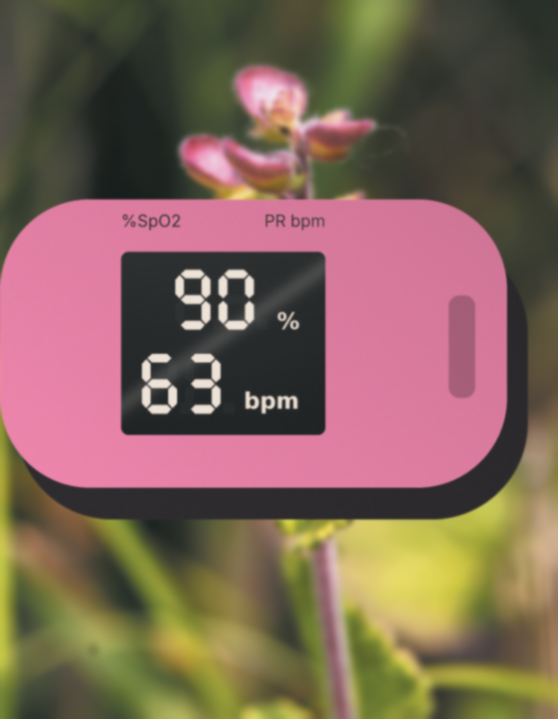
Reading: 63 bpm
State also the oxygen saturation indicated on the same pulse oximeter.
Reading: 90 %
